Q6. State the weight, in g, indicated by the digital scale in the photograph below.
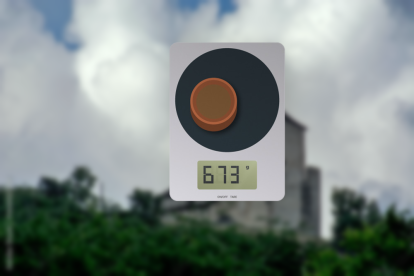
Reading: 673 g
